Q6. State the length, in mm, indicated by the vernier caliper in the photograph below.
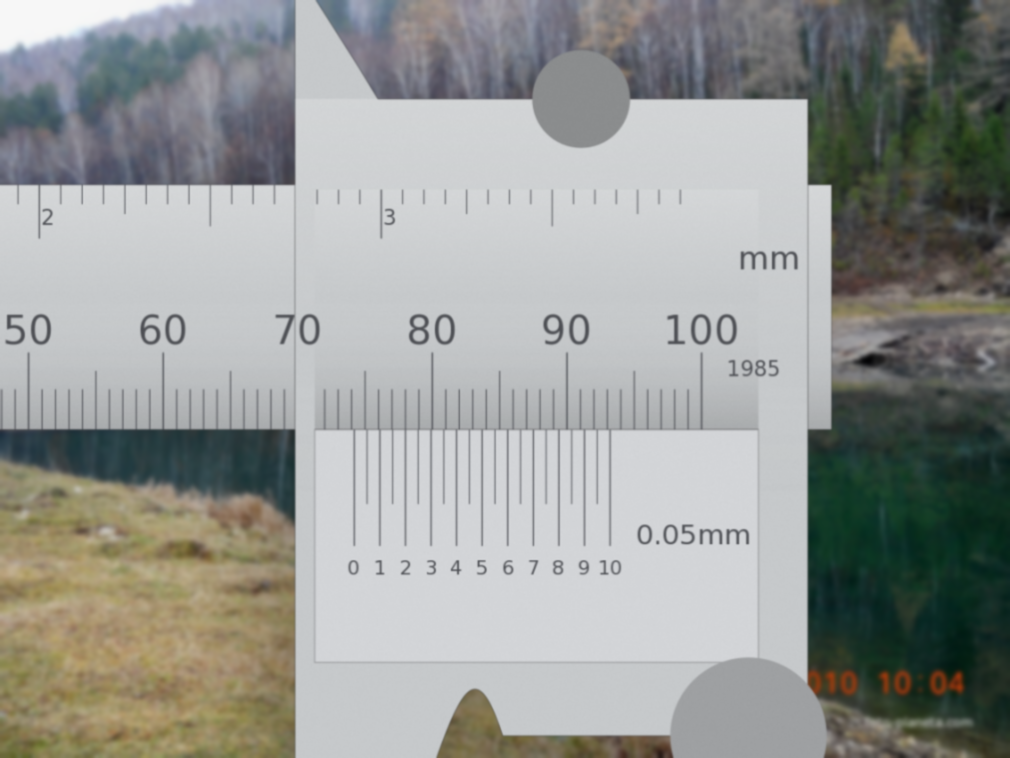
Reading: 74.2 mm
